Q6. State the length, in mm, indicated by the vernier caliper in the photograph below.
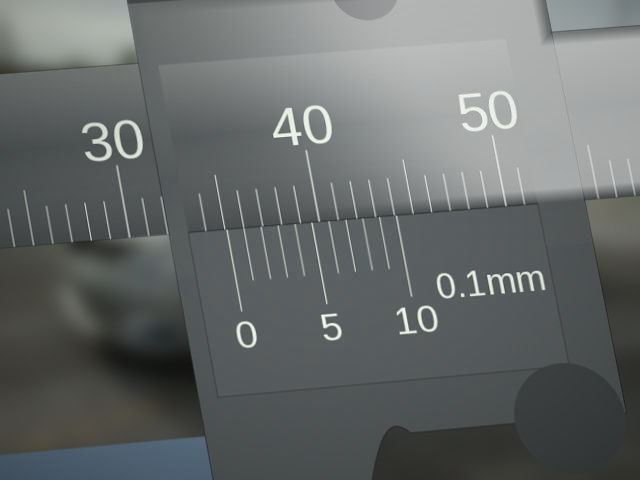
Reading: 35.1 mm
